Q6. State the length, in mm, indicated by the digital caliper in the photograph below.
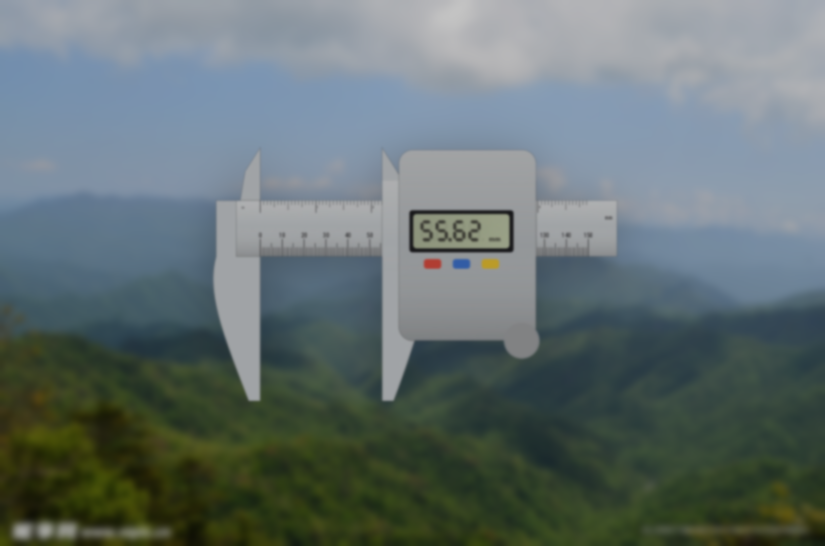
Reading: 55.62 mm
